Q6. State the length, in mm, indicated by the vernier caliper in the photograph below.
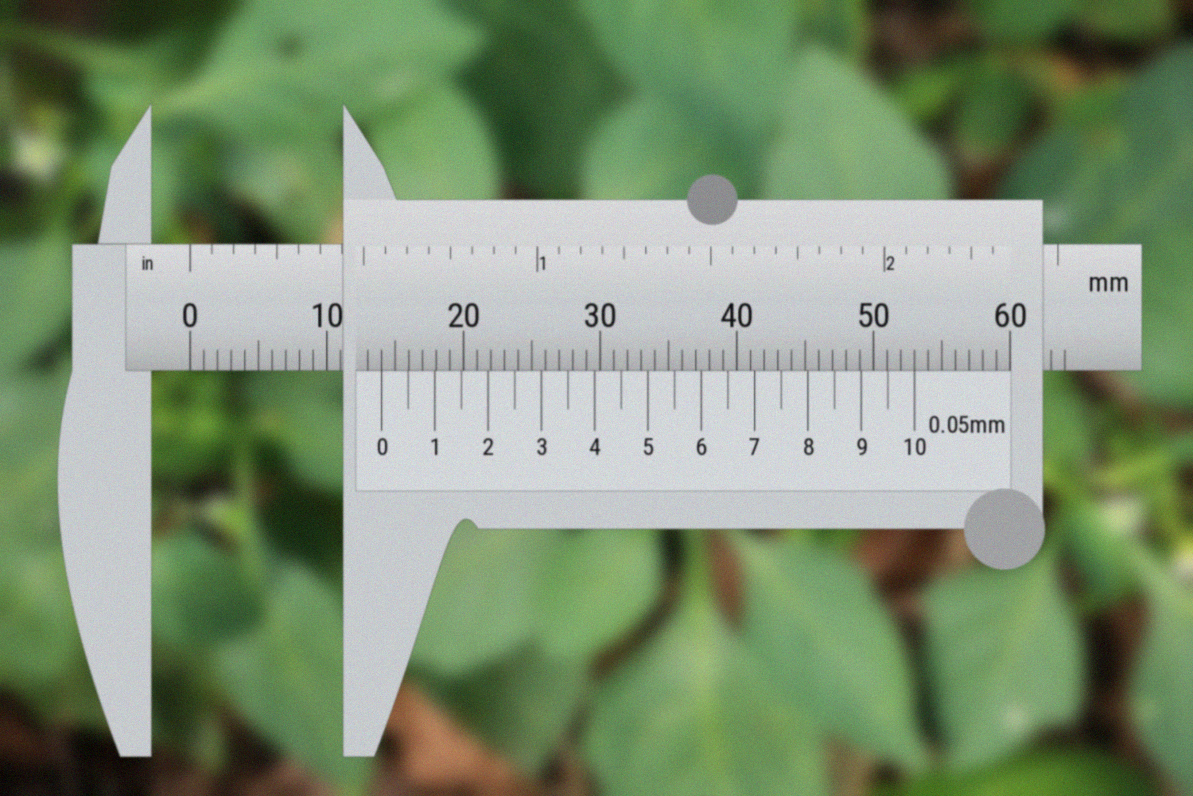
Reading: 14.0 mm
